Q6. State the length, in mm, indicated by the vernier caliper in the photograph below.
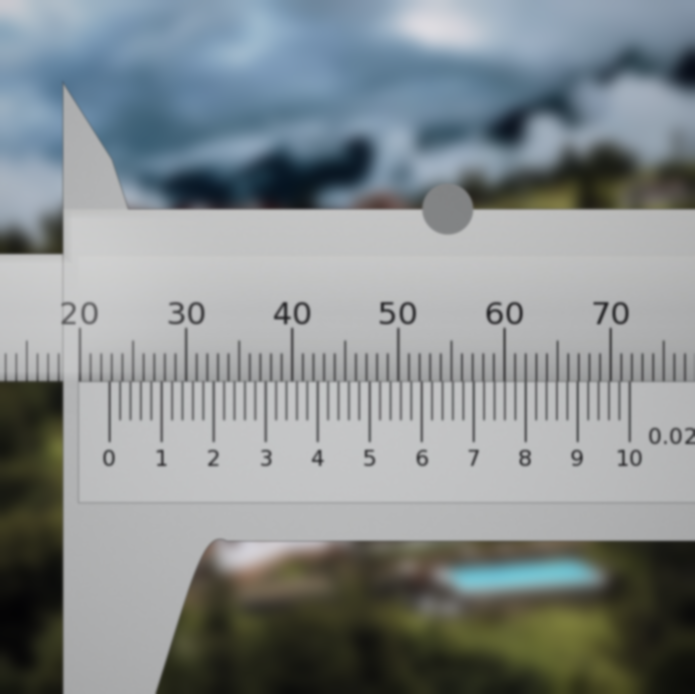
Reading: 22.8 mm
